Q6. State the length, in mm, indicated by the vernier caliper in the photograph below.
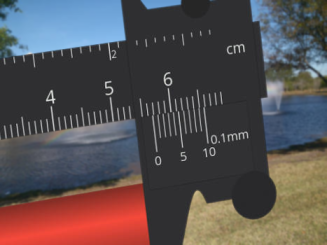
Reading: 56.8 mm
